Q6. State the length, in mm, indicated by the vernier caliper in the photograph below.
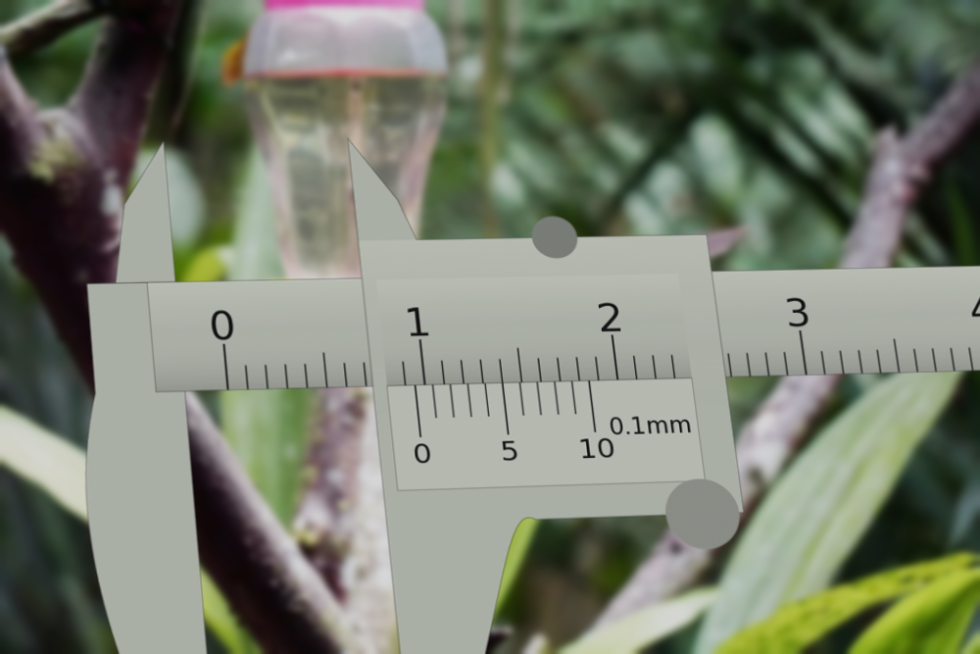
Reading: 9.5 mm
